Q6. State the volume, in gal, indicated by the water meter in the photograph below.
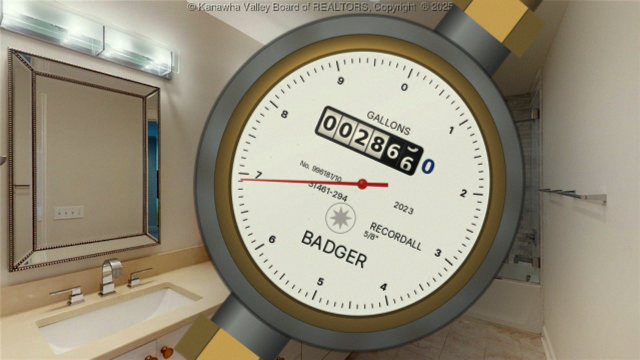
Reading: 28656.9 gal
